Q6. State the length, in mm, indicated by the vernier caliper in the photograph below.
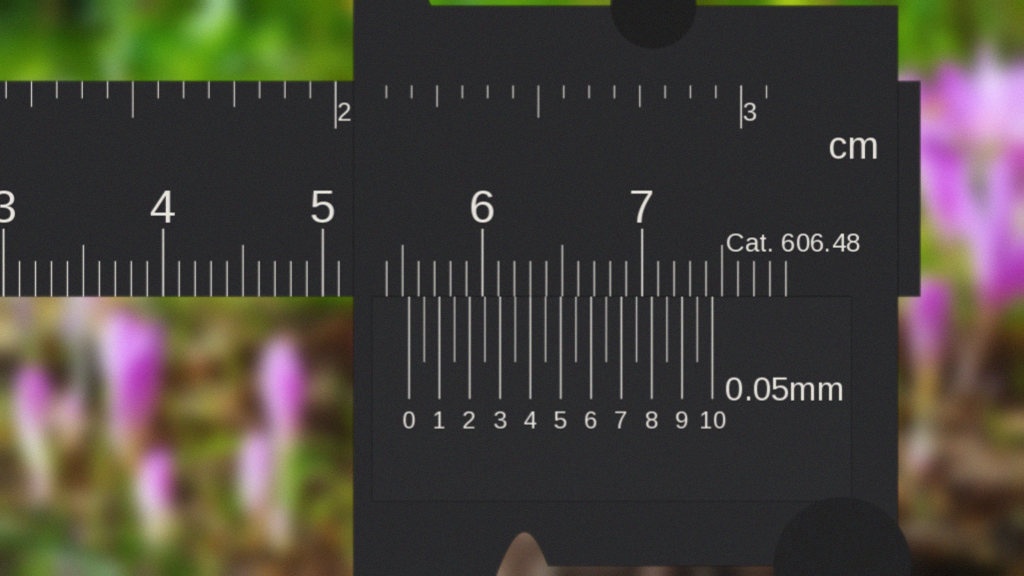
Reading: 55.4 mm
